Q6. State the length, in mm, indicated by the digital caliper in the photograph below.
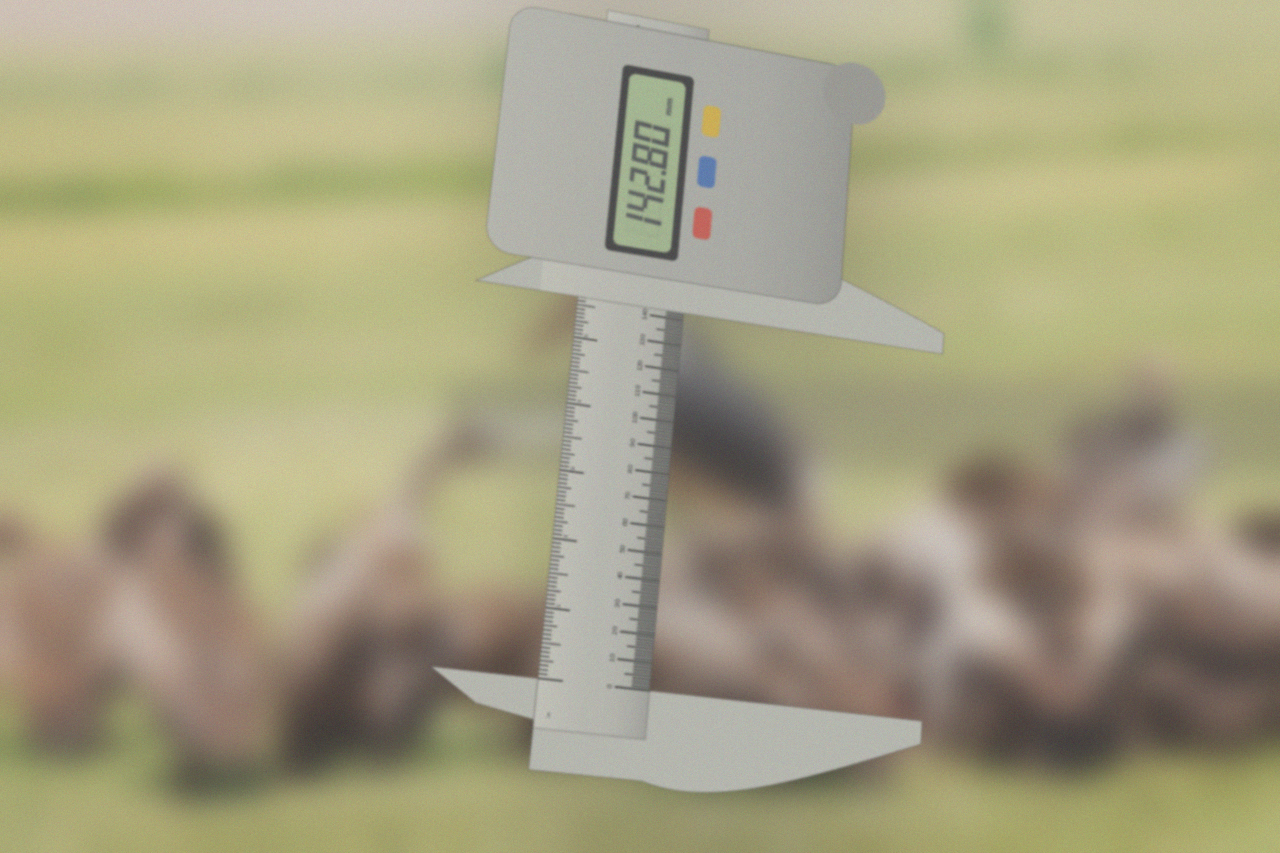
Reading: 142.80 mm
